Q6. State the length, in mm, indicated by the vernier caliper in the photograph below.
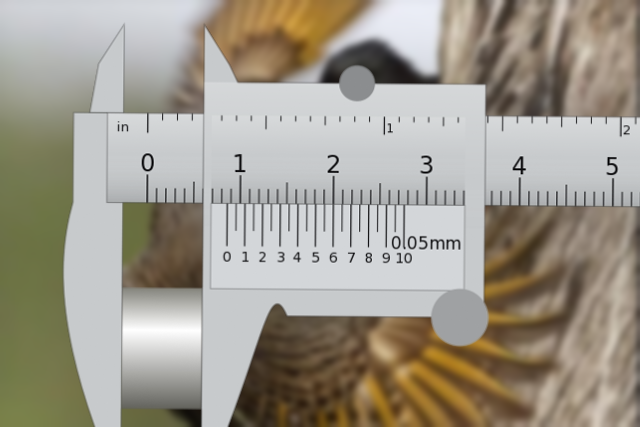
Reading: 8.6 mm
